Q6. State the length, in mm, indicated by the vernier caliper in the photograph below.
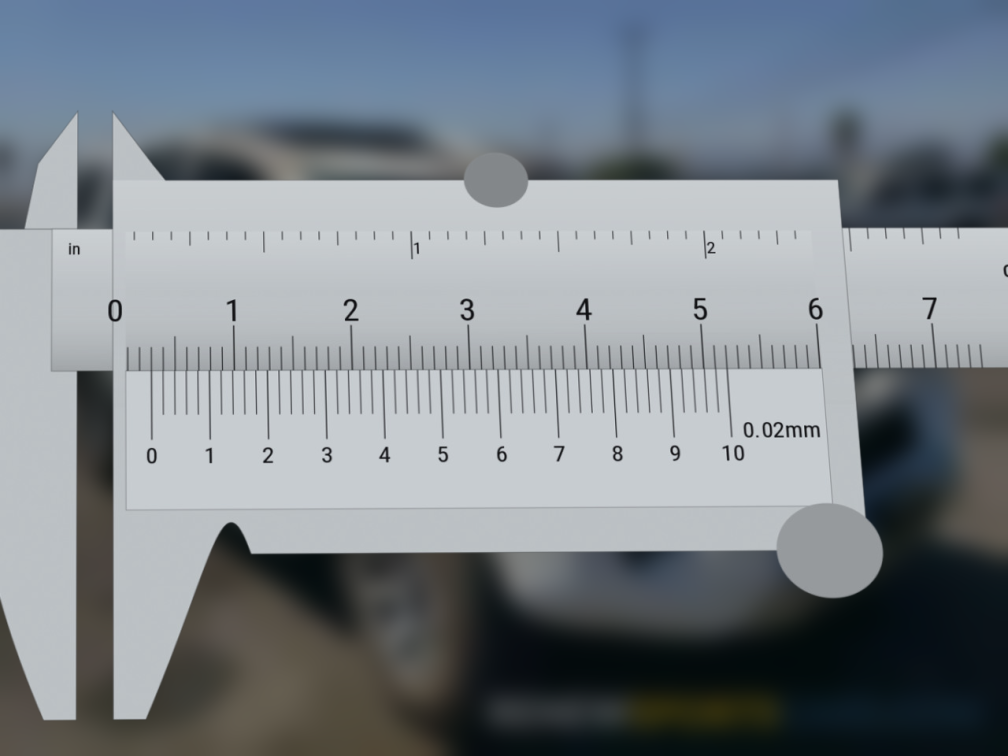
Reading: 3.0 mm
